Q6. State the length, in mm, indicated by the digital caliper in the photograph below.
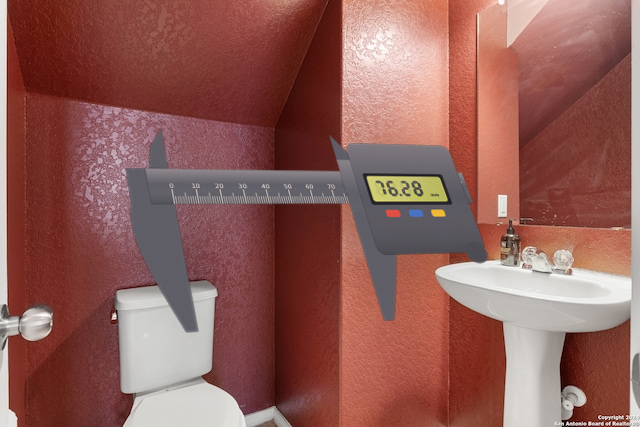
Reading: 76.28 mm
